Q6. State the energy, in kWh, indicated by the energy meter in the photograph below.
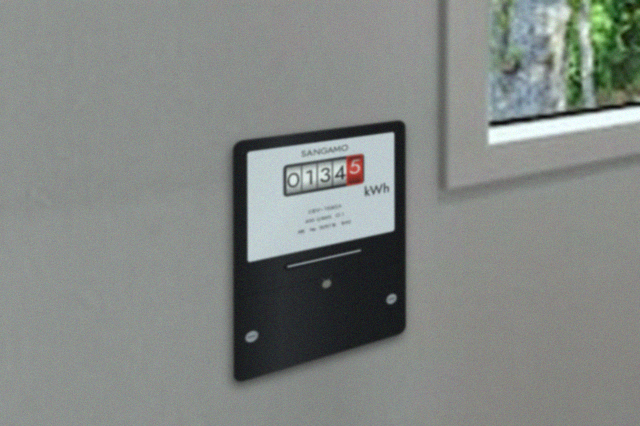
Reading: 134.5 kWh
